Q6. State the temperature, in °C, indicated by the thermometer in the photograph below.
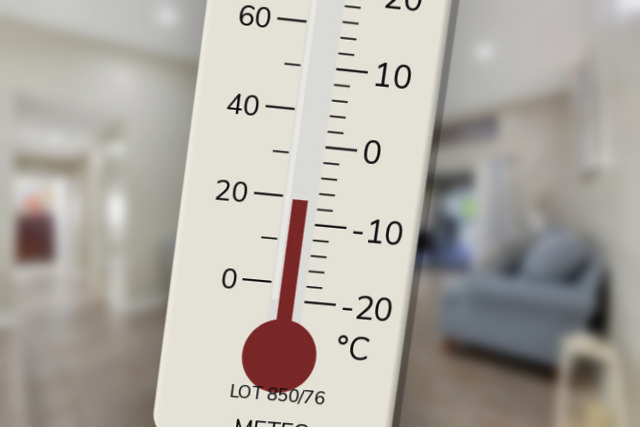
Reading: -7 °C
